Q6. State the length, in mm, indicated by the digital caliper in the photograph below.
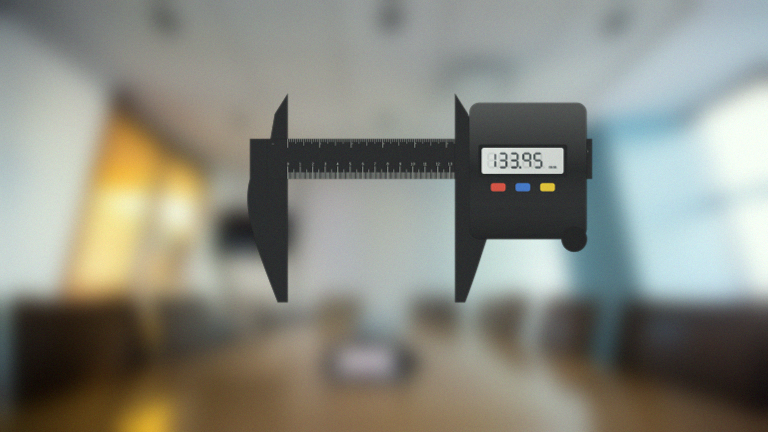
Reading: 133.95 mm
